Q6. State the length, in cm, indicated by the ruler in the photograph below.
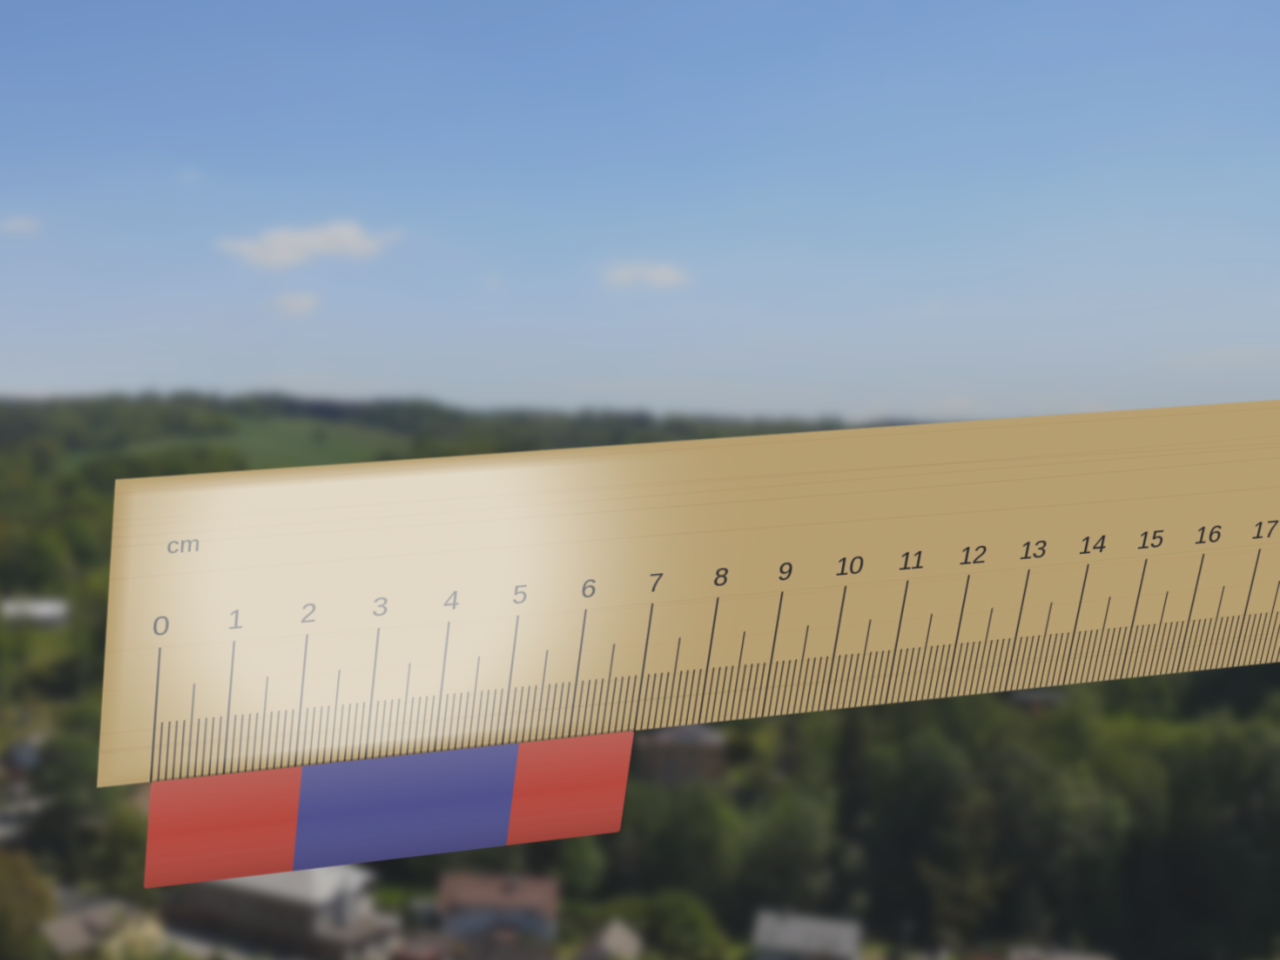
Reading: 7 cm
